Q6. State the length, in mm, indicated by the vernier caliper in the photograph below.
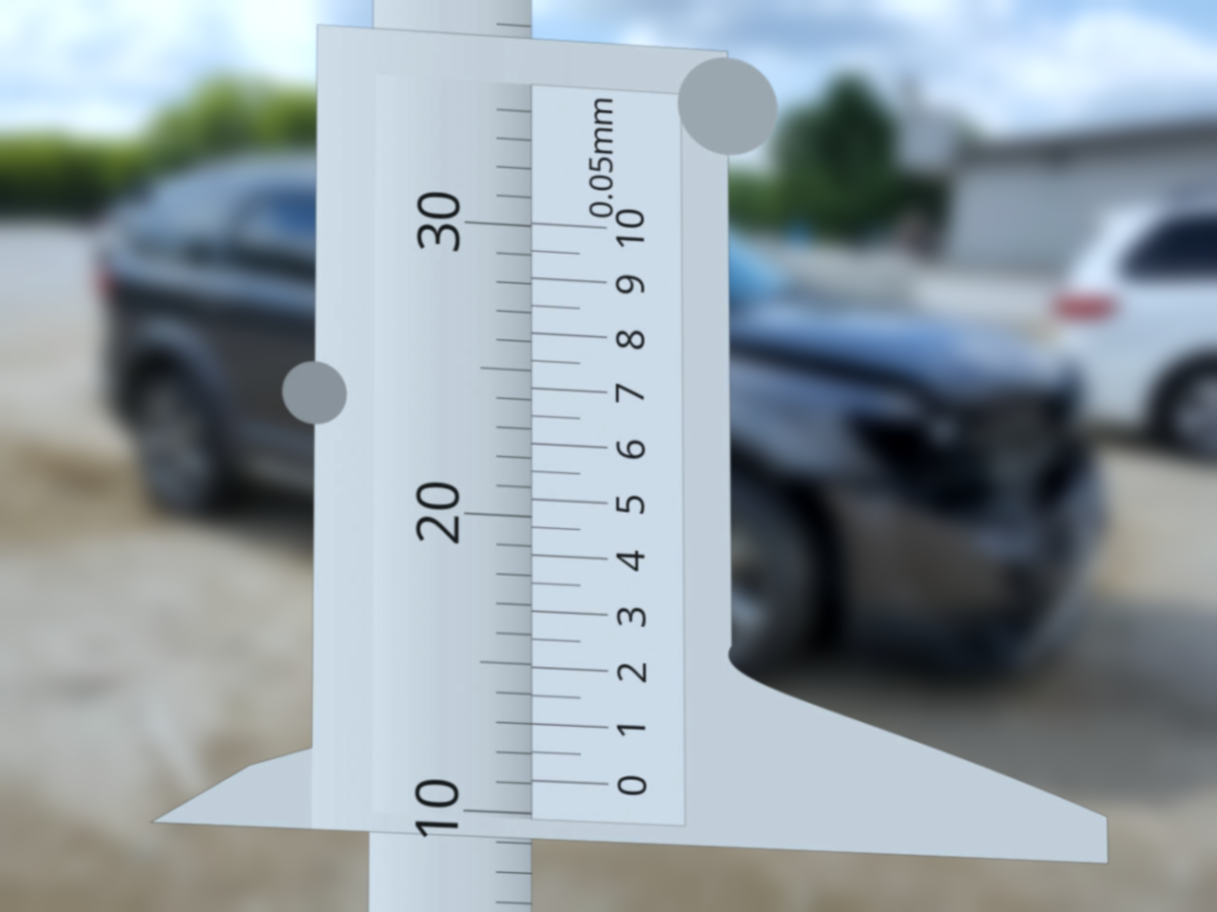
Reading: 11.10 mm
